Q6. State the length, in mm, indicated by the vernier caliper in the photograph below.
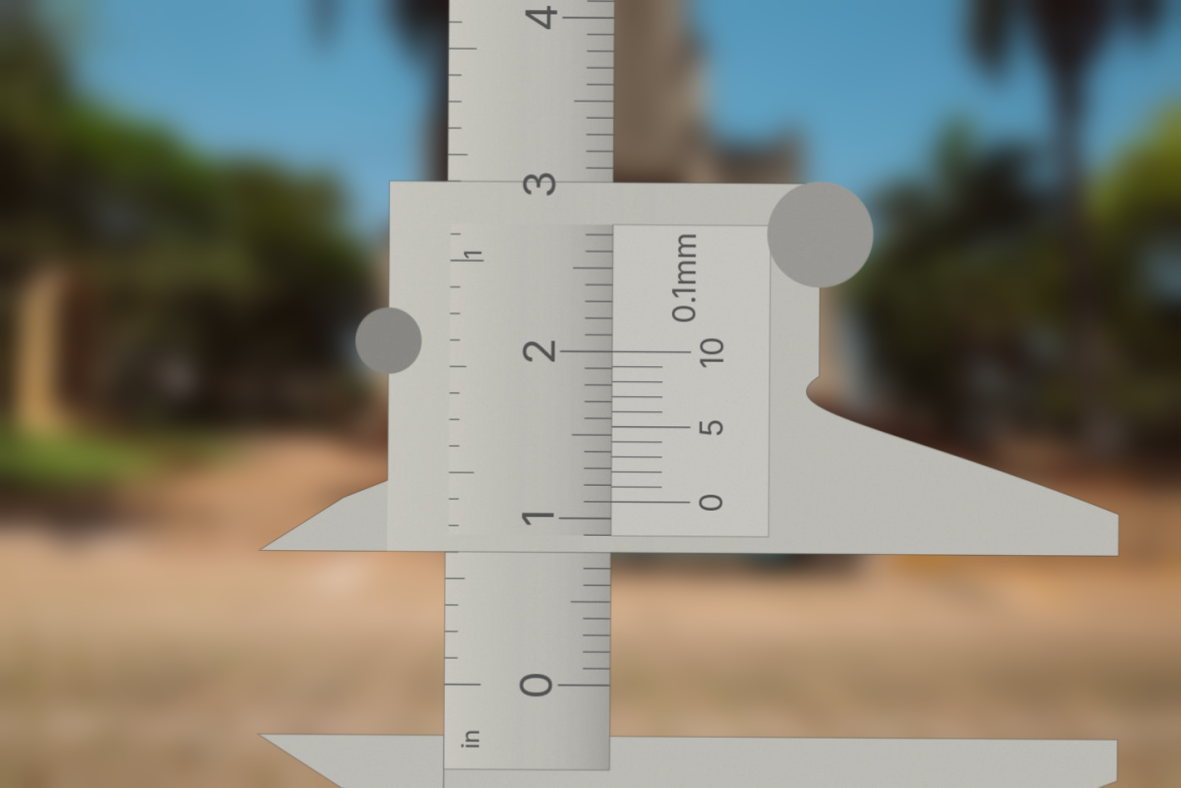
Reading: 11.0 mm
